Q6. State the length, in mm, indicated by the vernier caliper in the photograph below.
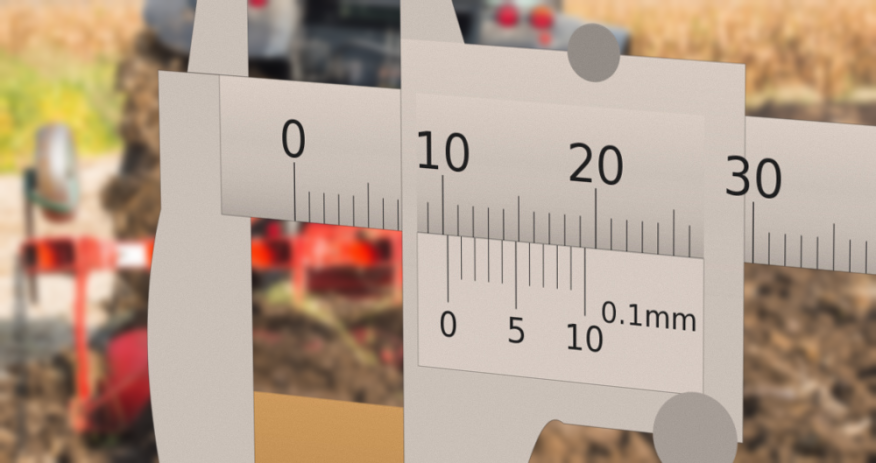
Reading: 10.3 mm
